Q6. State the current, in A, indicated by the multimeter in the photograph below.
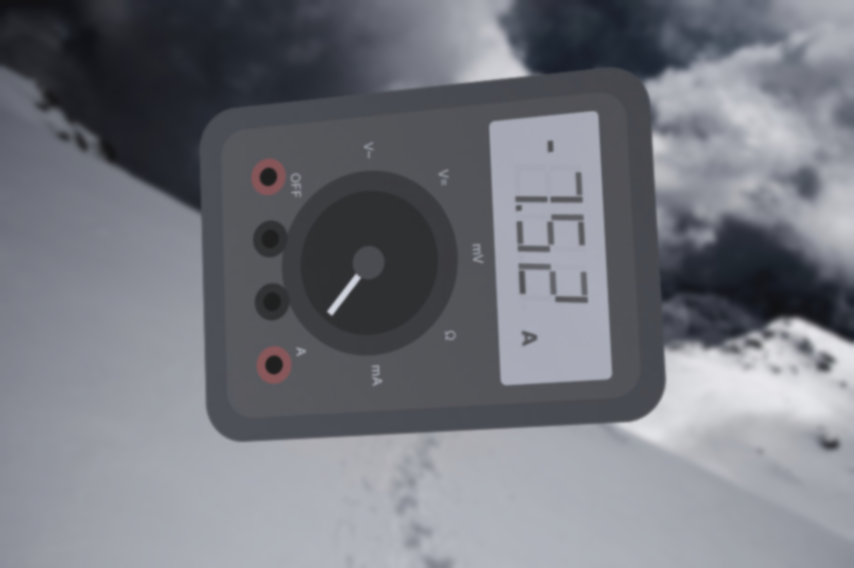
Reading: -7.52 A
